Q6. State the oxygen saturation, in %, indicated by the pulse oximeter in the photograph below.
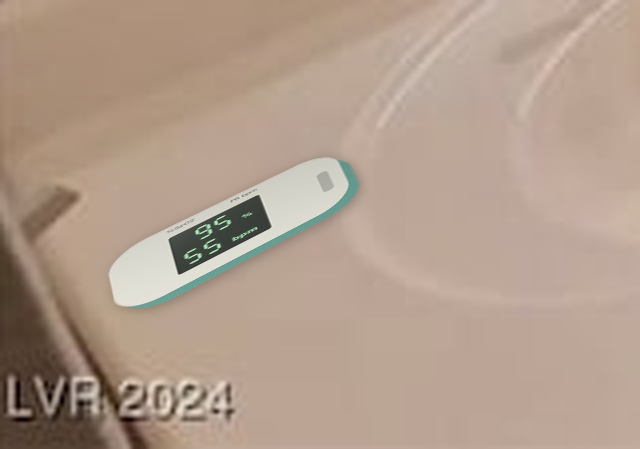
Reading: 95 %
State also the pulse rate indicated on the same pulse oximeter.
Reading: 55 bpm
